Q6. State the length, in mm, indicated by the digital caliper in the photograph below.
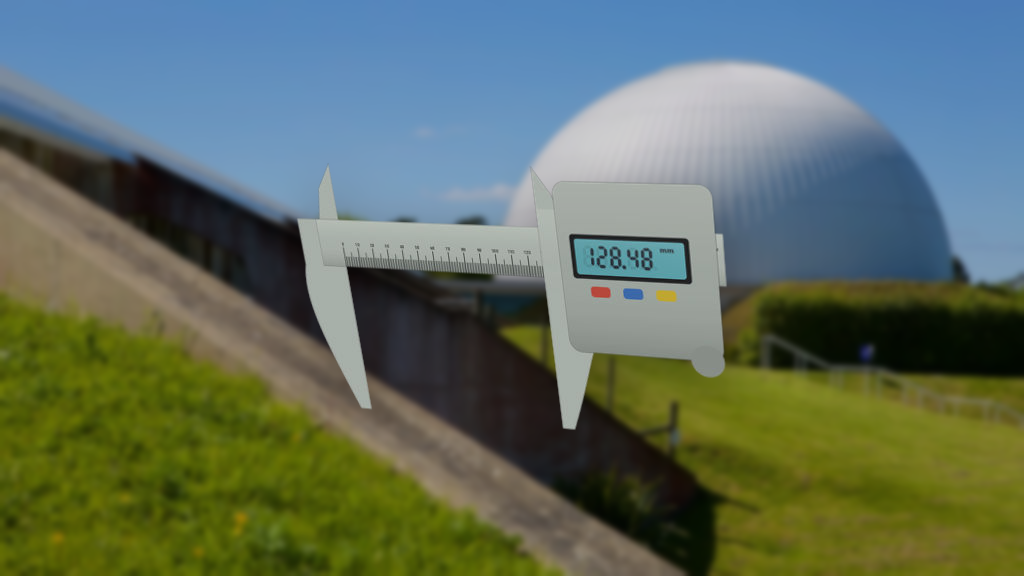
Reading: 128.48 mm
